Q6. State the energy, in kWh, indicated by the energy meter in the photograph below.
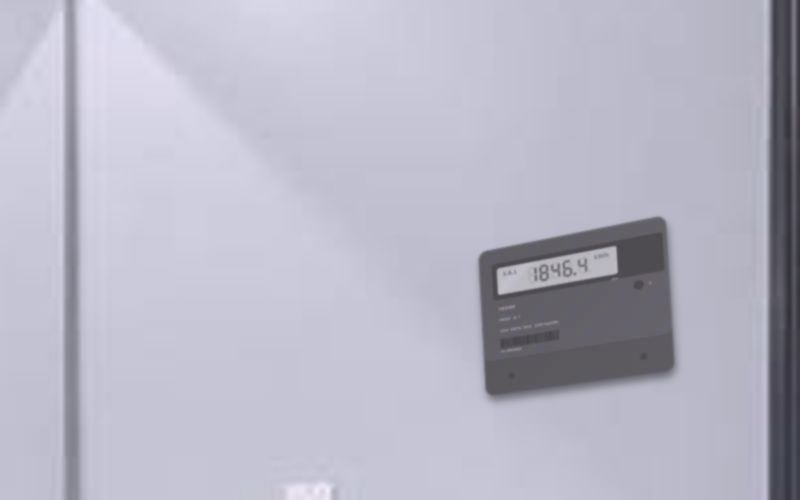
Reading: 1846.4 kWh
